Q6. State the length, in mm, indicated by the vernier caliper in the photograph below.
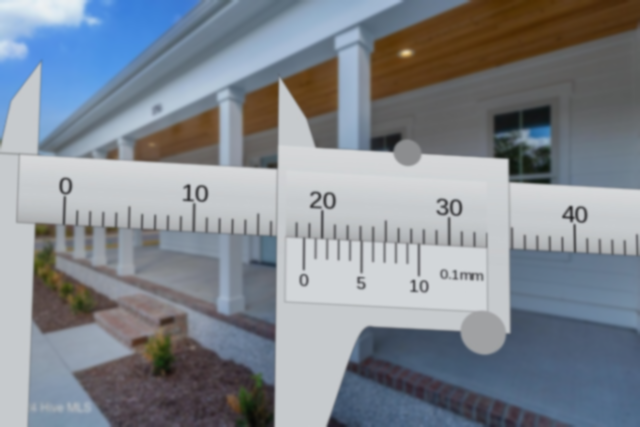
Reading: 18.6 mm
